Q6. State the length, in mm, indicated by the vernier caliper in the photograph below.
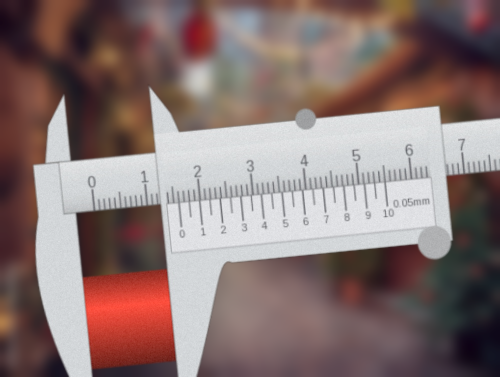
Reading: 16.0 mm
